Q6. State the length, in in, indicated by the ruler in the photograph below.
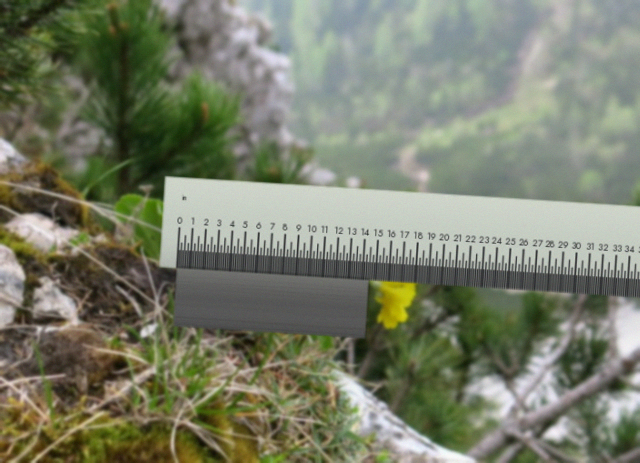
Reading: 14.5 in
